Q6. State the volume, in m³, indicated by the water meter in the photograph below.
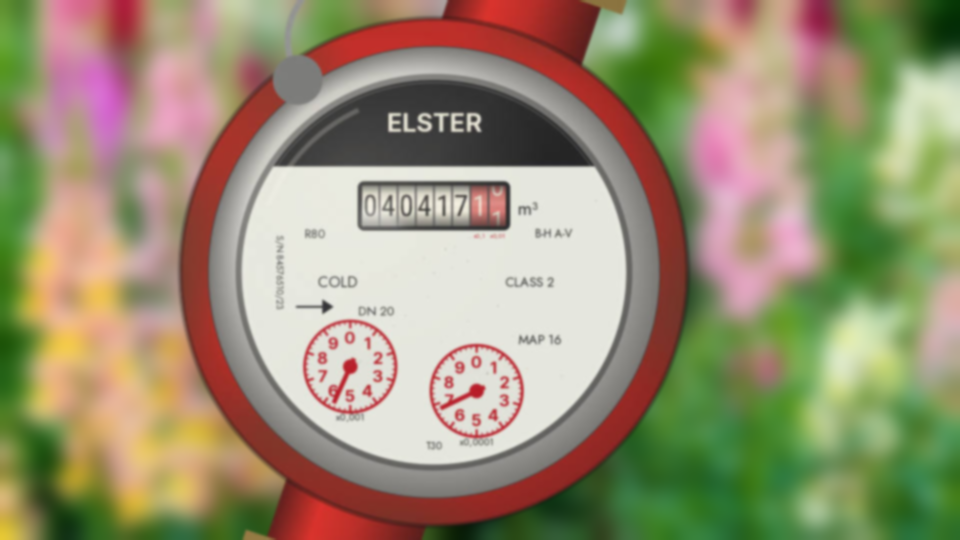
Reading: 40417.1056 m³
